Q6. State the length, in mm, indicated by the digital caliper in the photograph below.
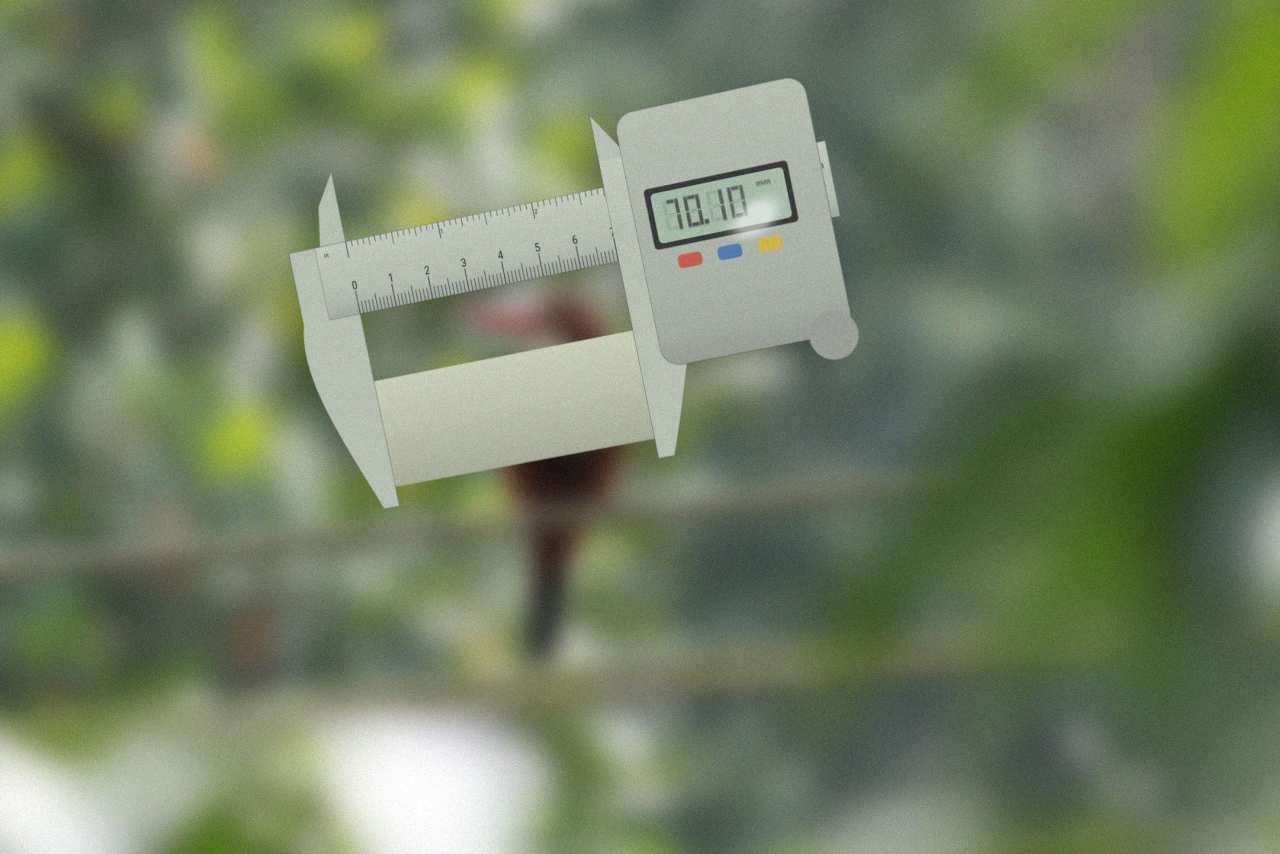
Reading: 70.10 mm
